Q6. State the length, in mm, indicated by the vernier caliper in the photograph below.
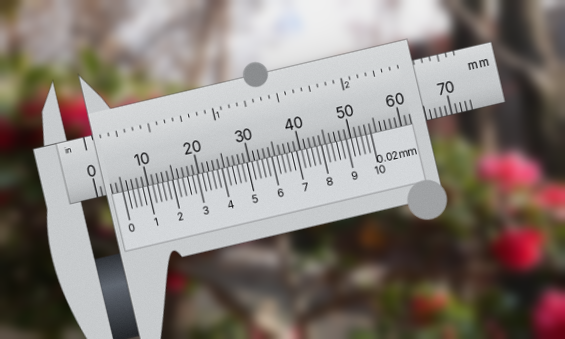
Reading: 5.0 mm
